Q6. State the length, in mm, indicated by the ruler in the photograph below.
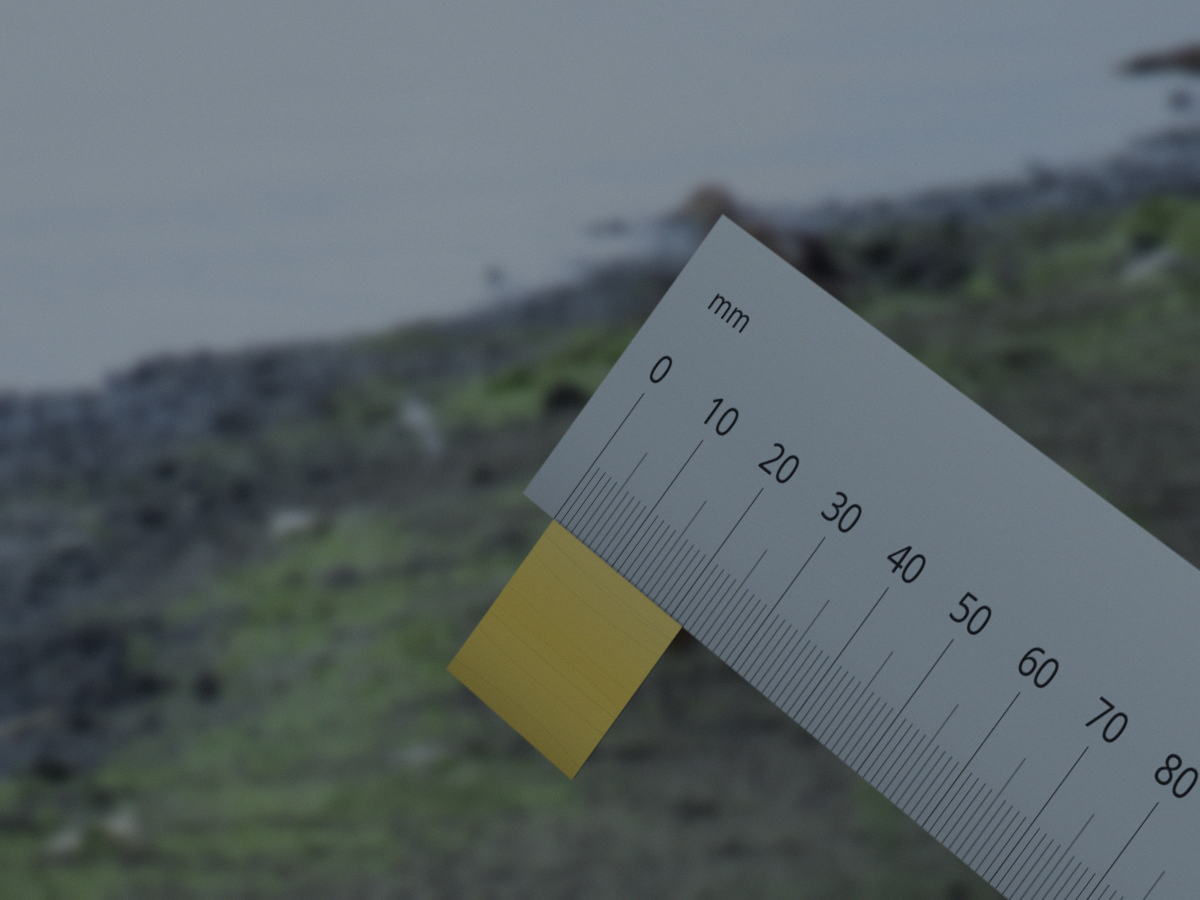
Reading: 22 mm
